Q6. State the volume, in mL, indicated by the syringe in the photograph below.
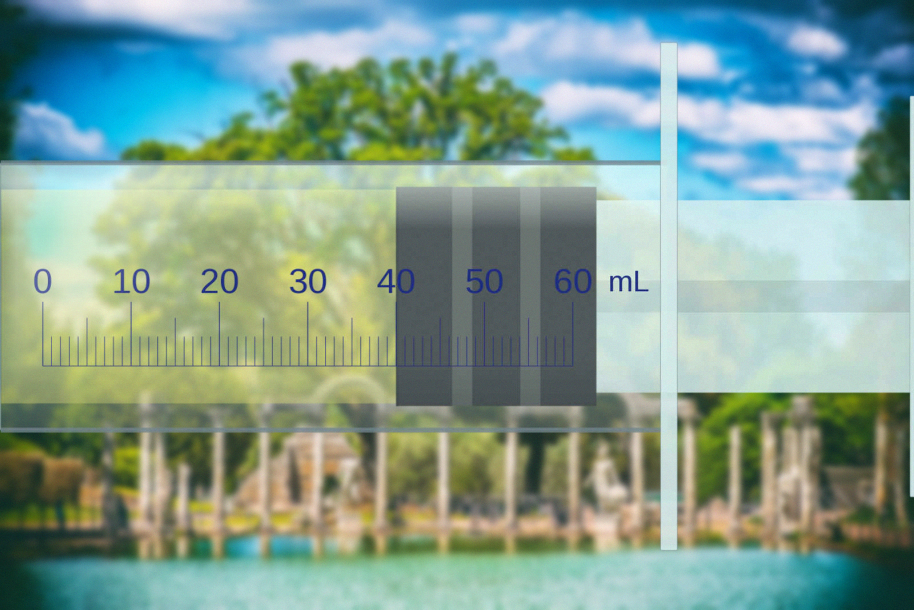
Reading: 40 mL
